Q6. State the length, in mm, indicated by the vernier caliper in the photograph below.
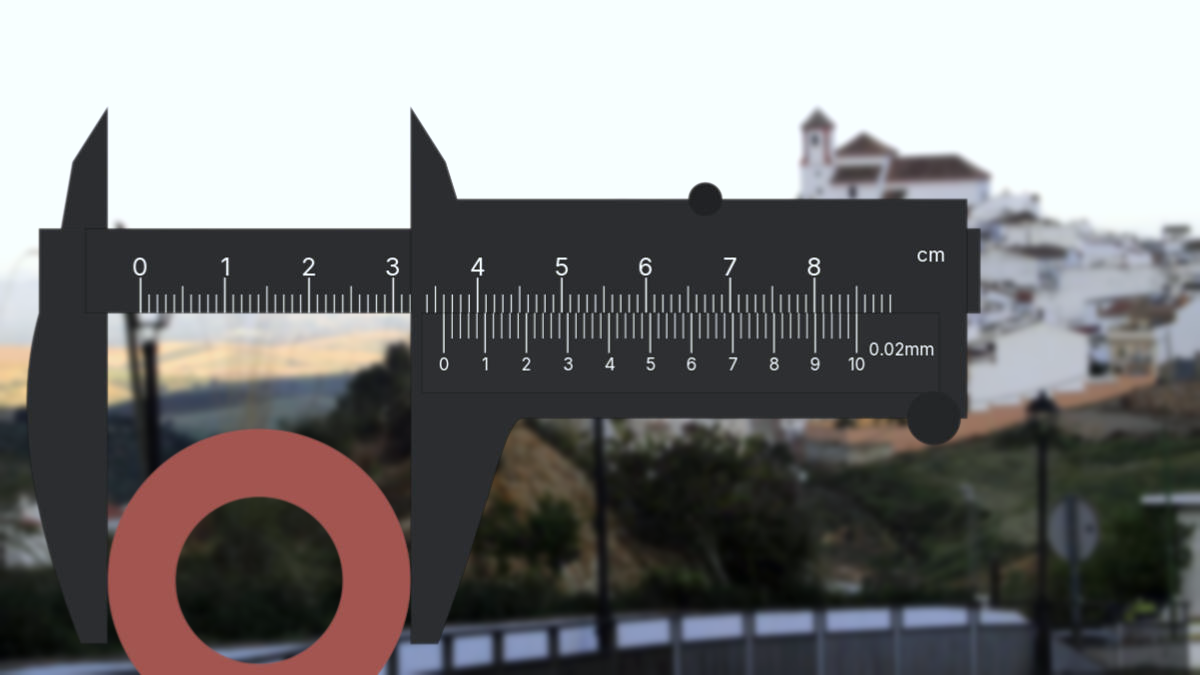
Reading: 36.0 mm
